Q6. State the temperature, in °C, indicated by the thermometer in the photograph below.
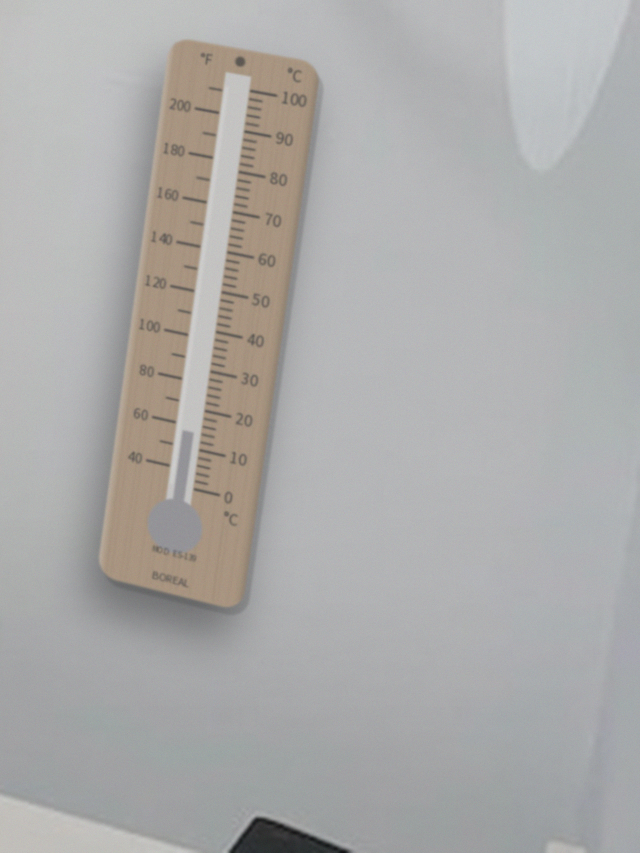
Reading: 14 °C
